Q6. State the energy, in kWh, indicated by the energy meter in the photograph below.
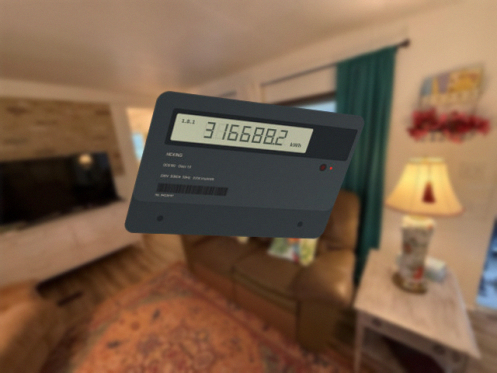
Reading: 316688.2 kWh
